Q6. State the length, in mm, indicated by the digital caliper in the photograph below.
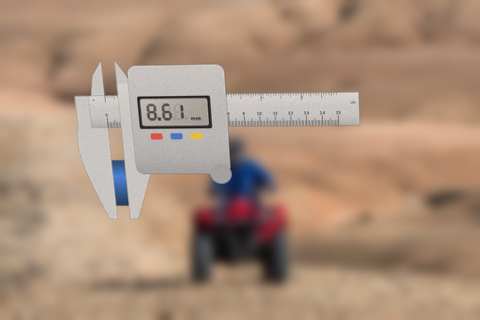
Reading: 8.61 mm
